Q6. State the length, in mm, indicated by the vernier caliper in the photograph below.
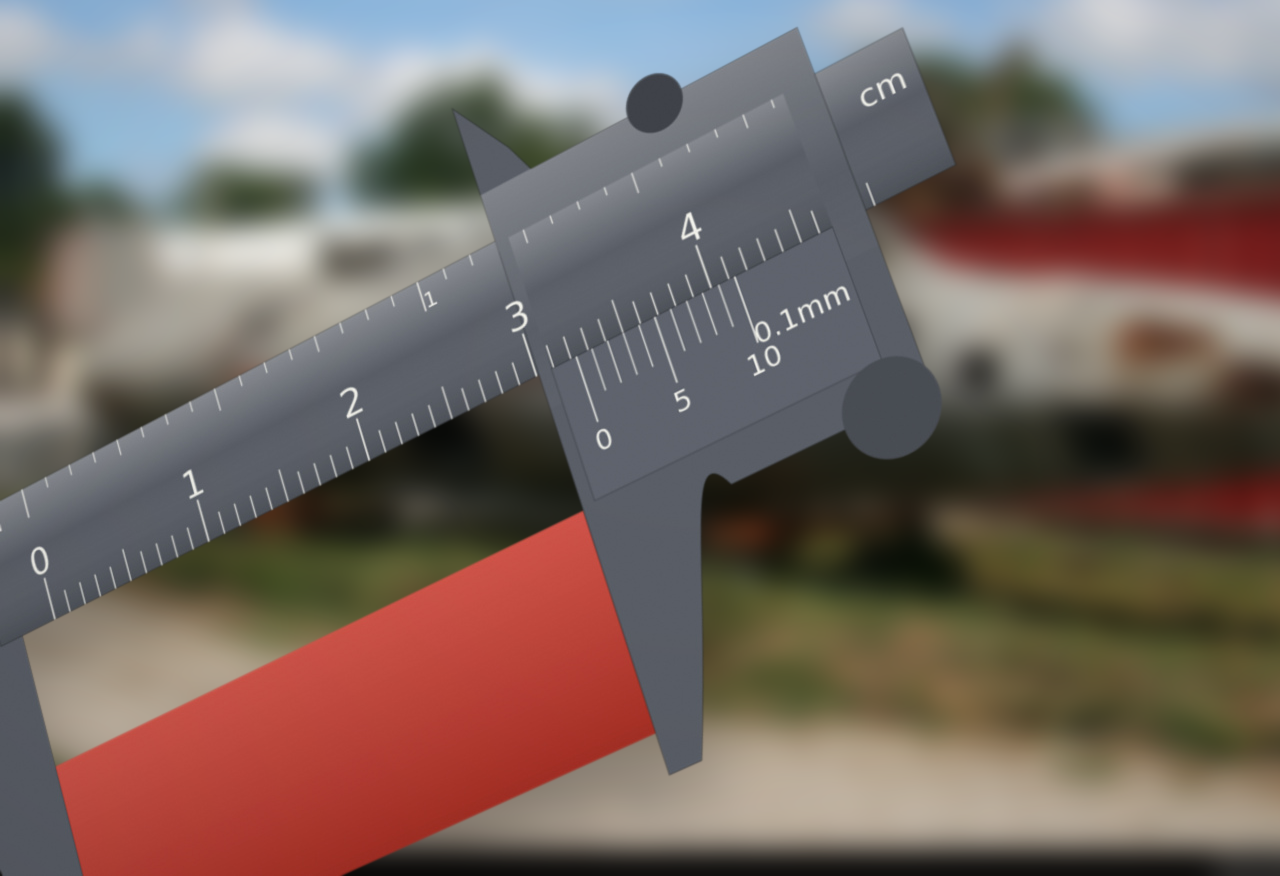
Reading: 32.3 mm
